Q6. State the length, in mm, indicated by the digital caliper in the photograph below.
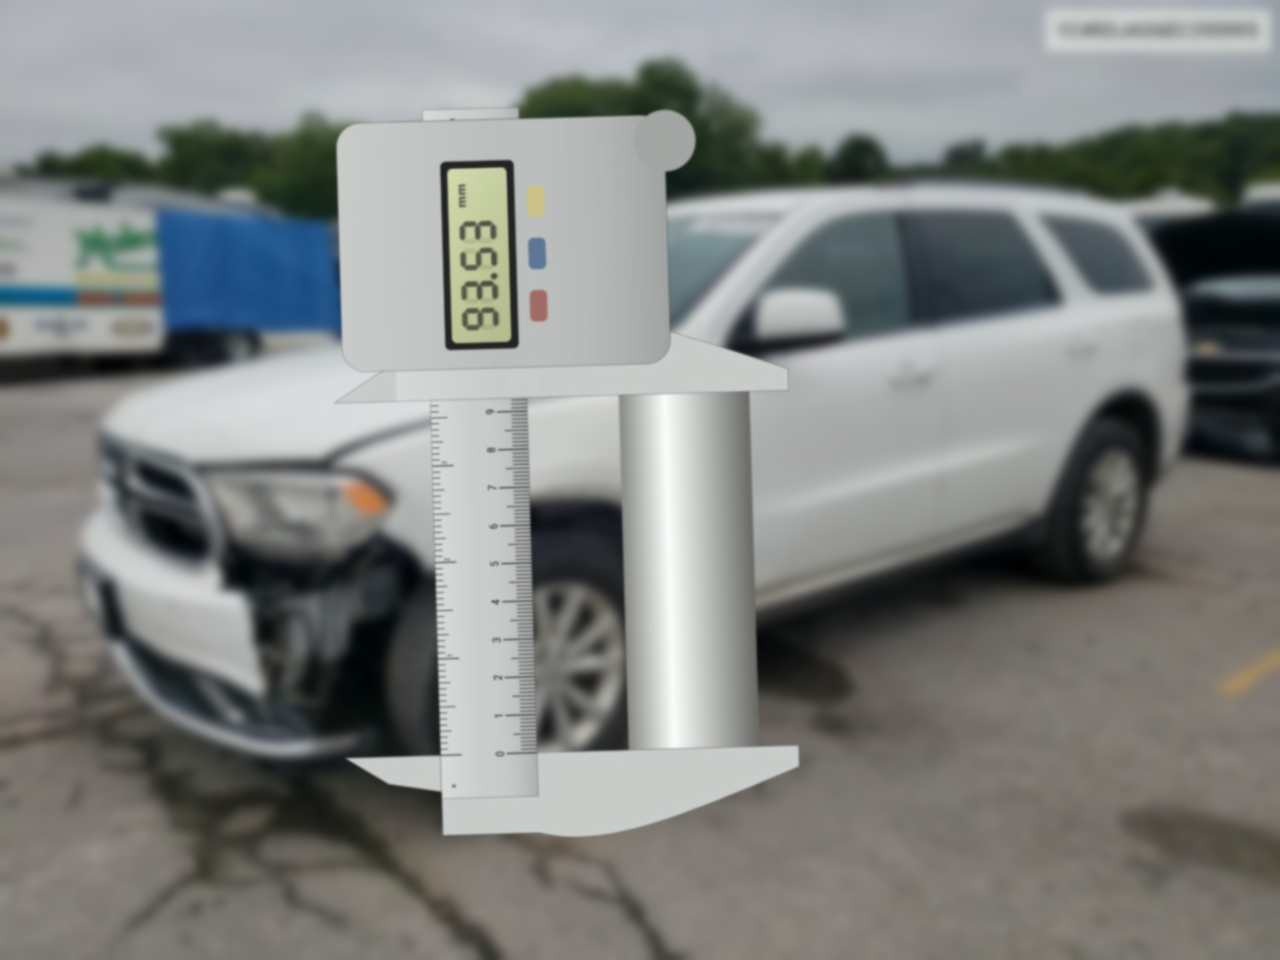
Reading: 93.53 mm
